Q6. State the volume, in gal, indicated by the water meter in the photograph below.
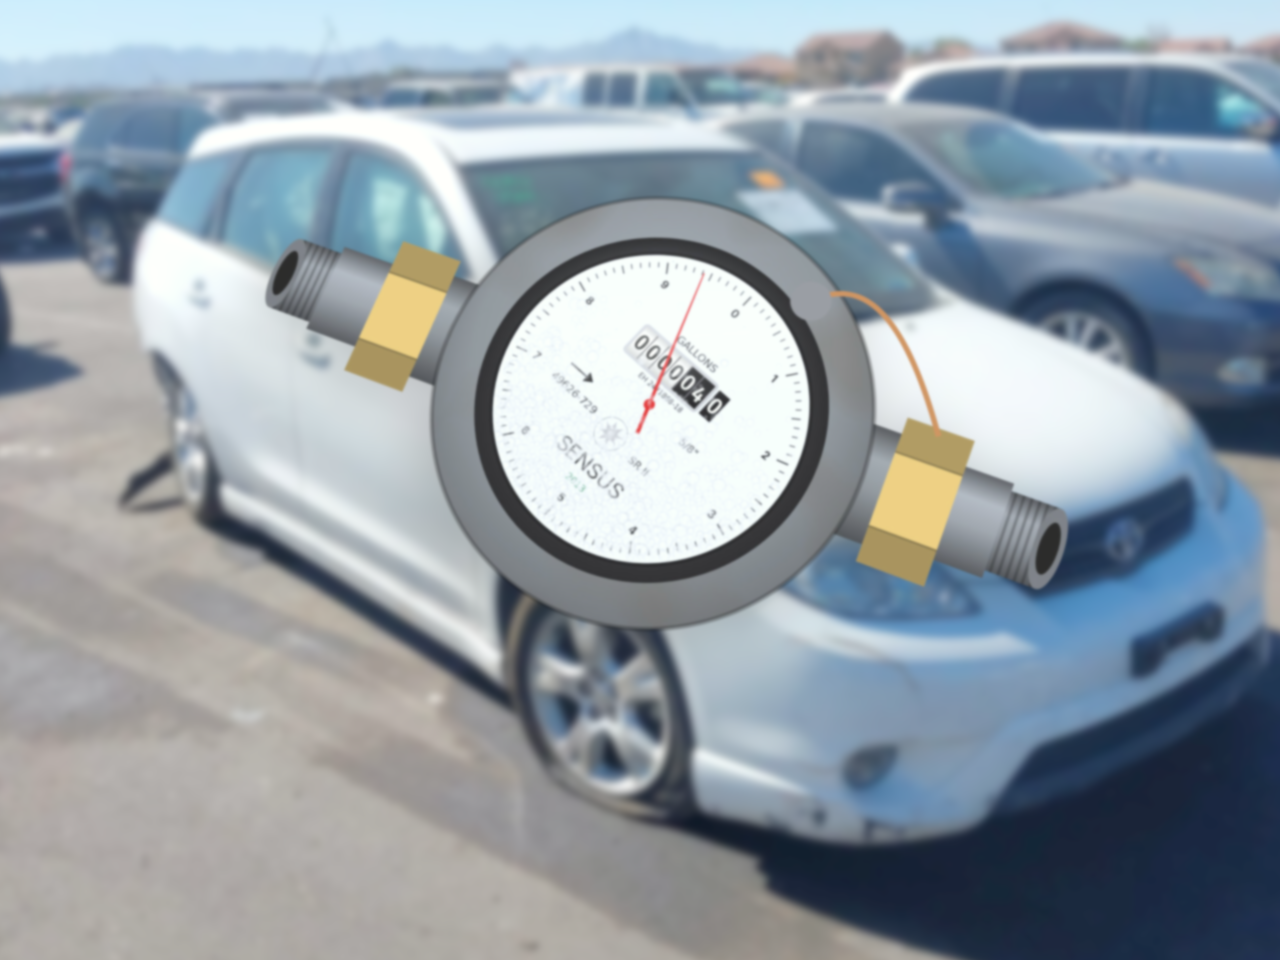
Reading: 39.4 gal
